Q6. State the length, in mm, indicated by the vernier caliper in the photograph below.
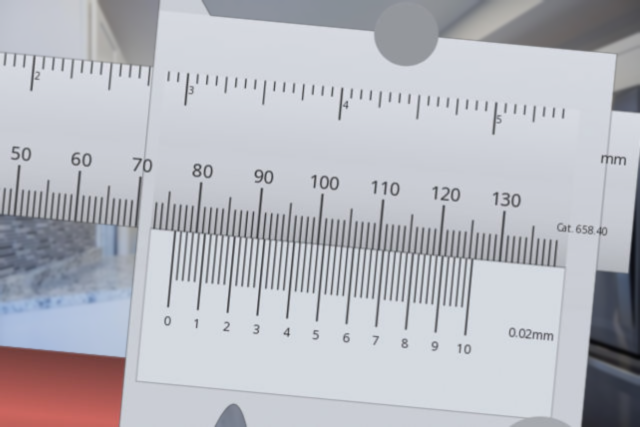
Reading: 76.5 mm
